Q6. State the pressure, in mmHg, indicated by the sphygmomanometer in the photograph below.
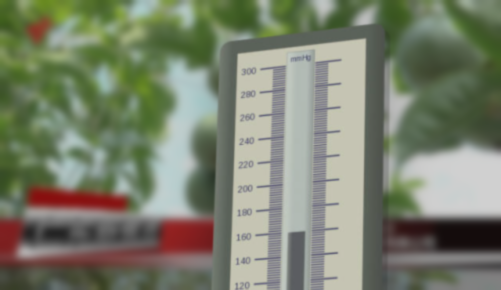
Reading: 160 mmHg
